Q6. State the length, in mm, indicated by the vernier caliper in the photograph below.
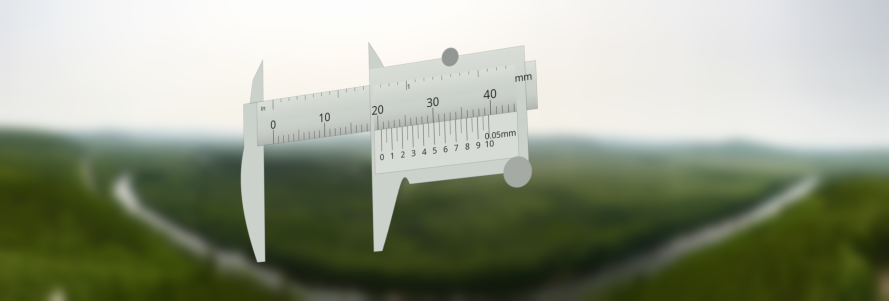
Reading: 20.6 mm
